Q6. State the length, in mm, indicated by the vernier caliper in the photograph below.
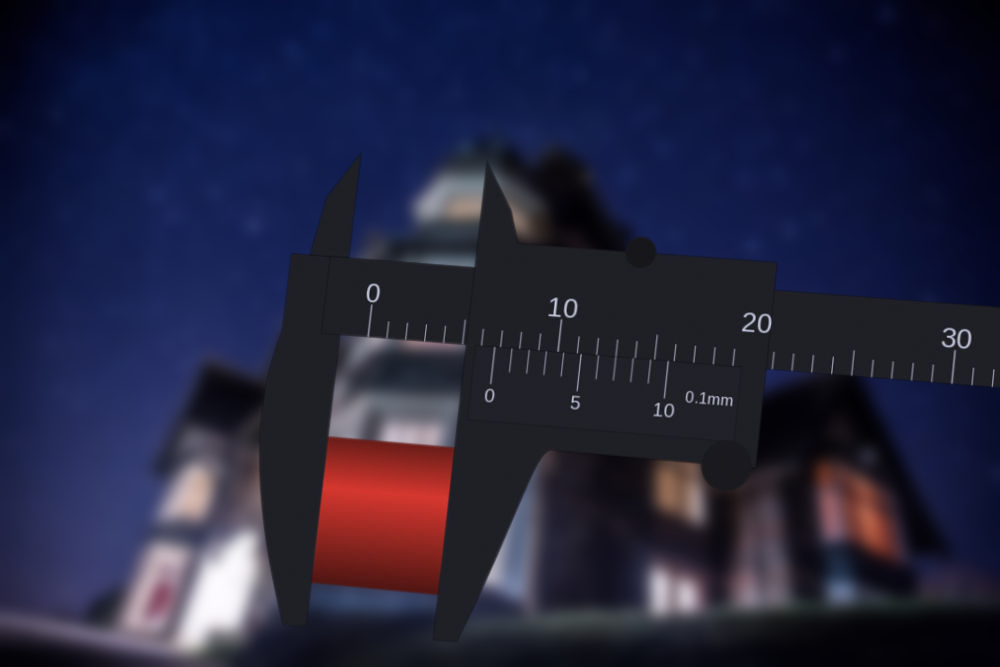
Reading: 6.7 mm
